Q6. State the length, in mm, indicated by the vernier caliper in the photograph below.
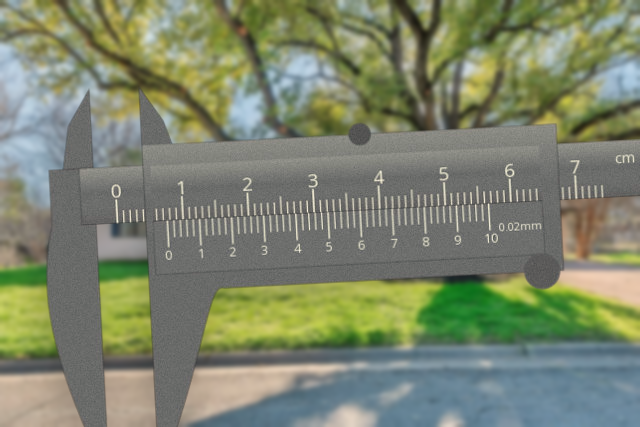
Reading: 7.6 mm
